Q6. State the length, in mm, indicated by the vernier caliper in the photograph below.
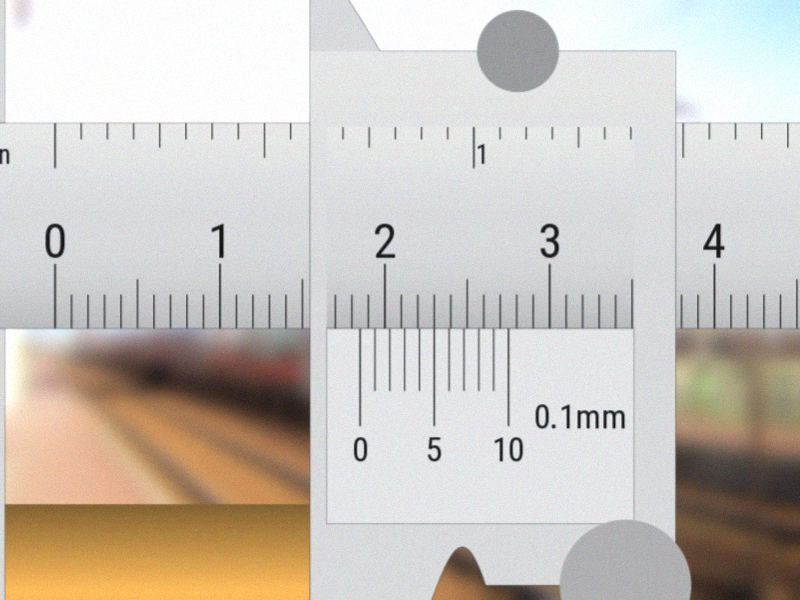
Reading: 18.5 mm
